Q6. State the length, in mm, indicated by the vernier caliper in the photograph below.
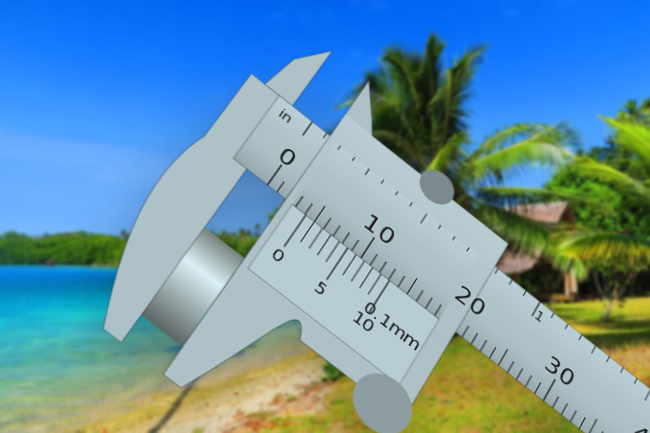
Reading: 4.1 mm
